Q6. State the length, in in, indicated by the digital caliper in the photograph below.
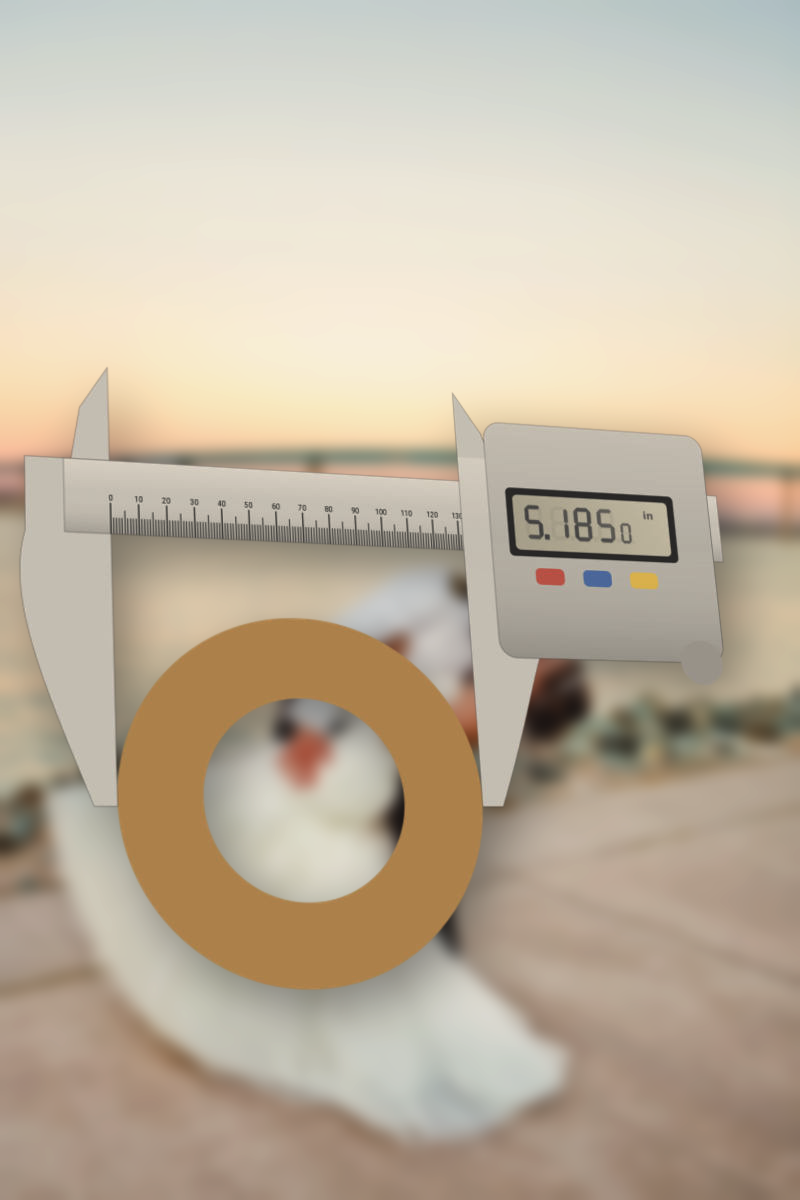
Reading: 5.1850 in
